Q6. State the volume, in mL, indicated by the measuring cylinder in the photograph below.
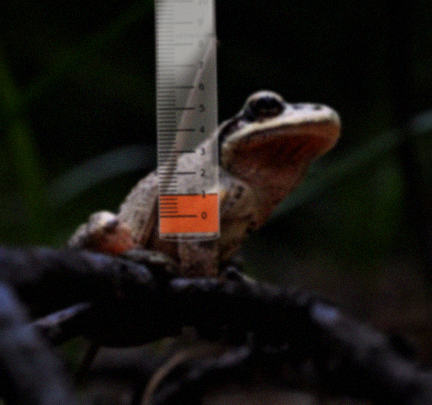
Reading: 1 mL
